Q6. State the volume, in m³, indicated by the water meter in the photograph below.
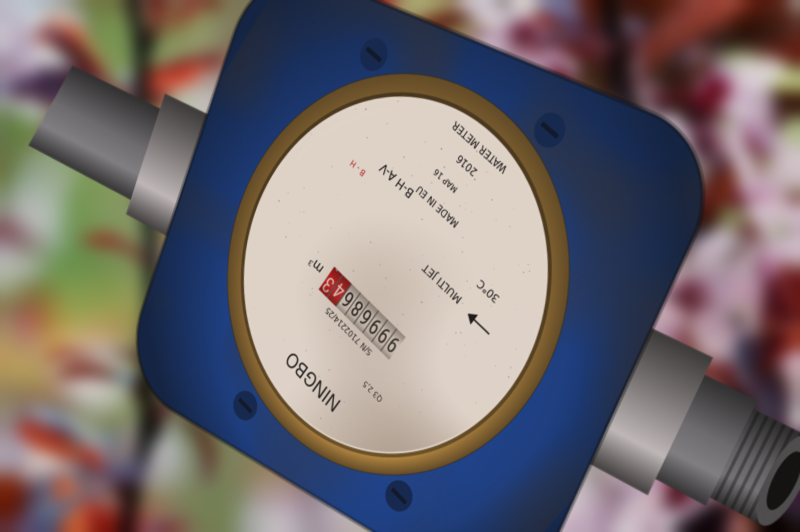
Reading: 999686.43 m³
